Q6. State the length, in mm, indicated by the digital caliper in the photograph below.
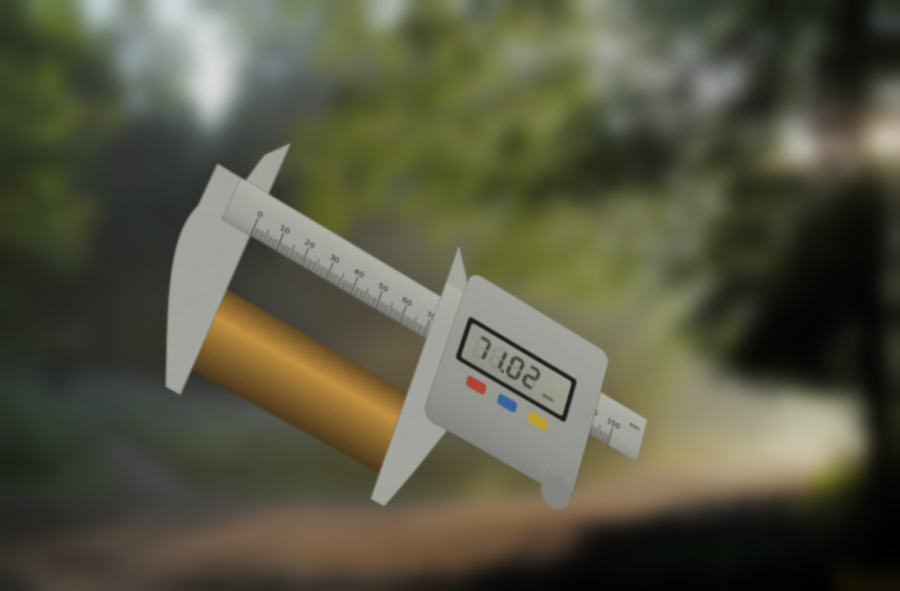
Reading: 71.02 mm
